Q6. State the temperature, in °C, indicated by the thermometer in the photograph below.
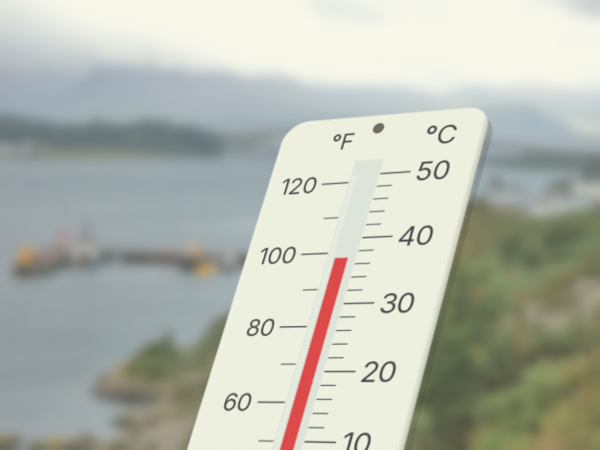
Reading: 37 °C
